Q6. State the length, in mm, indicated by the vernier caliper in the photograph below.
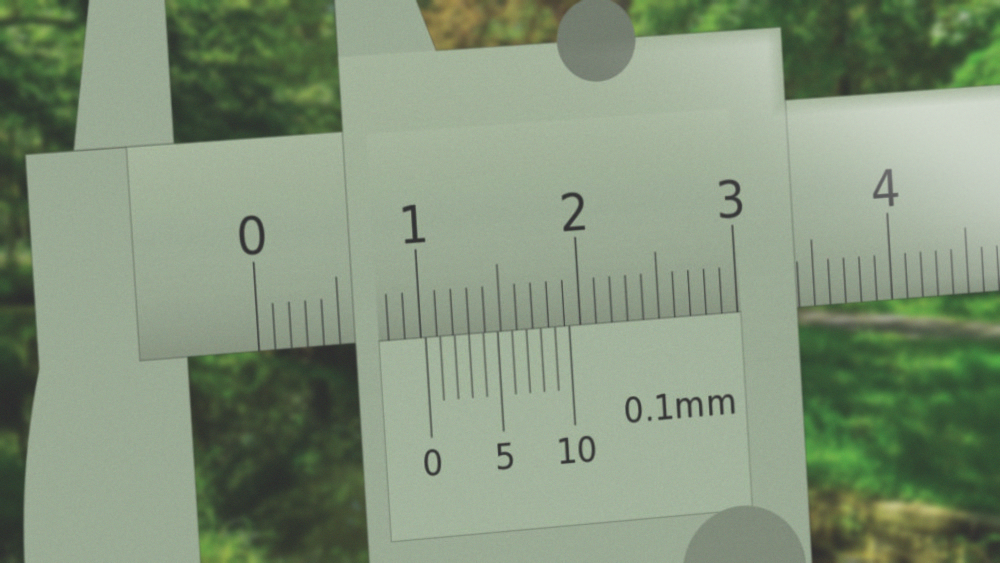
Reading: 10.3 mm
